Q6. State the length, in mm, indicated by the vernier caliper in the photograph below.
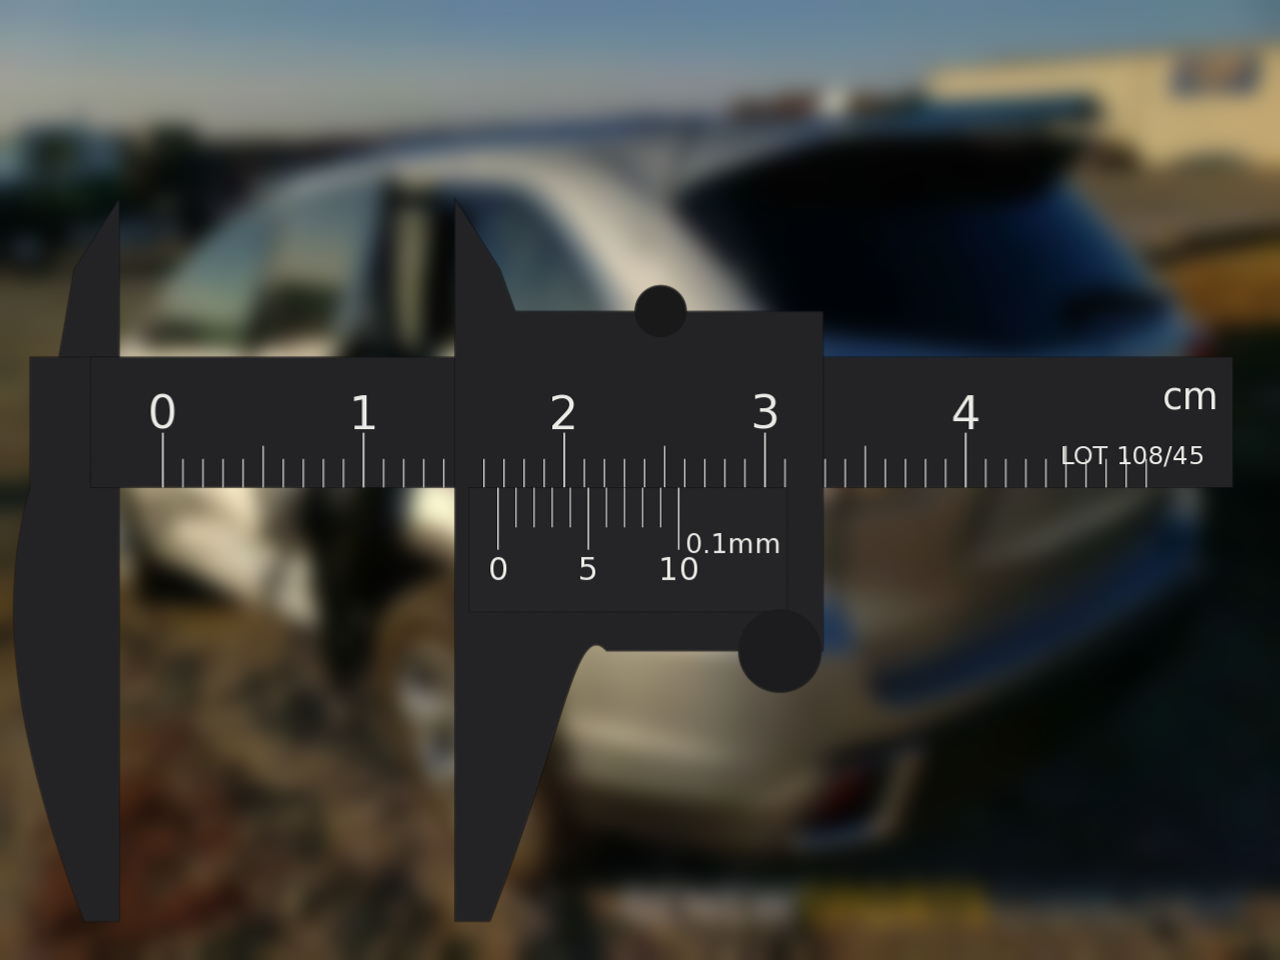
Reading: 16.7 mm
